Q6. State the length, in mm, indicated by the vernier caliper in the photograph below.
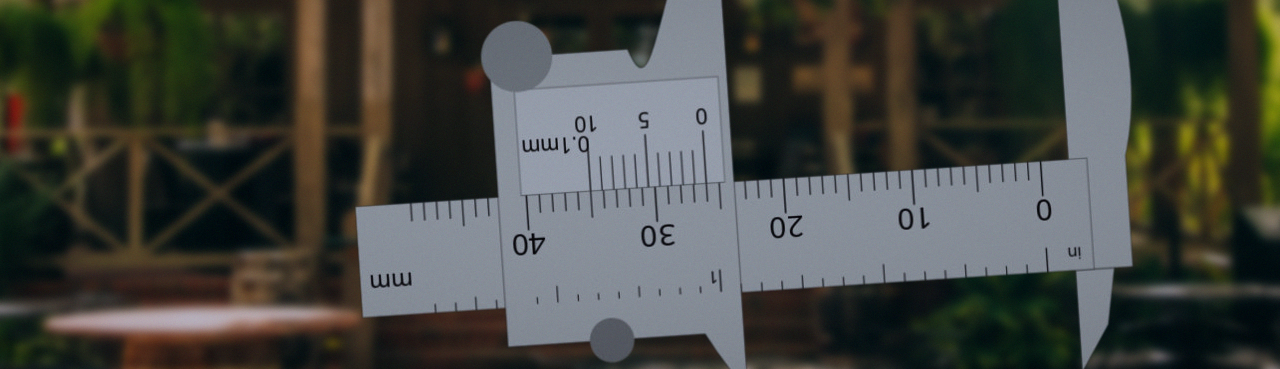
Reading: 26.0 mm
